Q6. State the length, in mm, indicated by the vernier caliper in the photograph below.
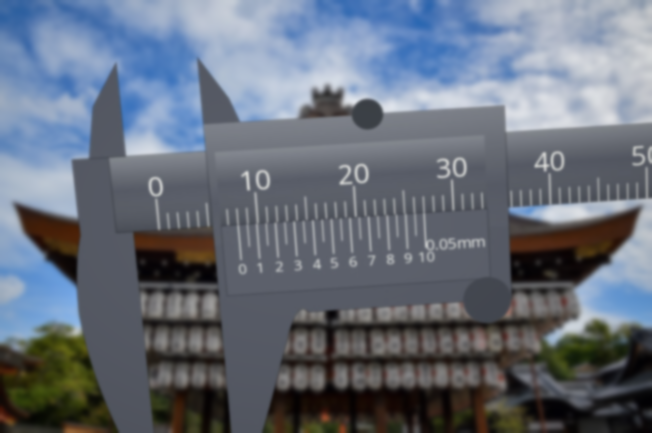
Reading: 8.0 mm
